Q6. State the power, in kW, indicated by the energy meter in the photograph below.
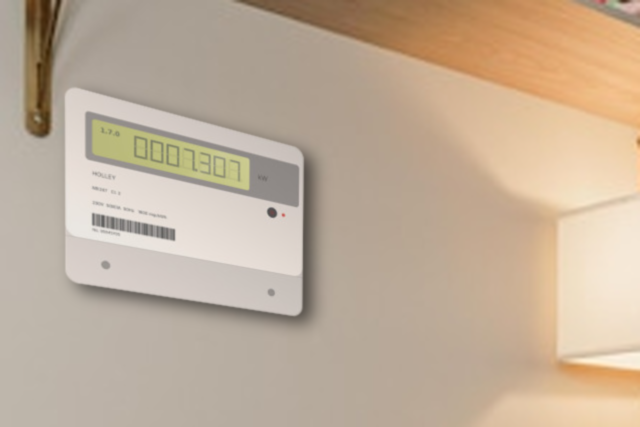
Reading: 7.307 kW
